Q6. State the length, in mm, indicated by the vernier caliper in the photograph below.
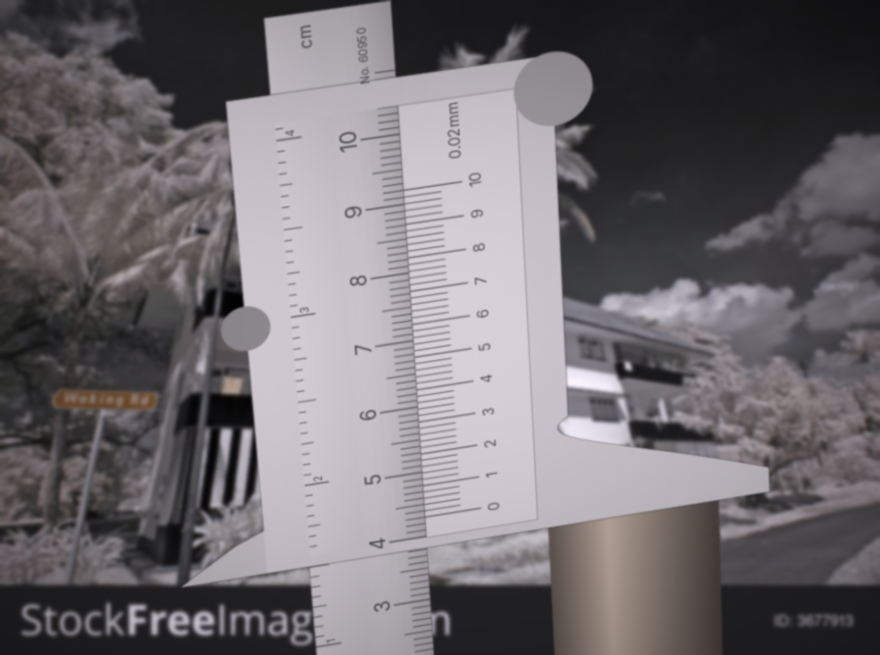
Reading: 43.0 mm
